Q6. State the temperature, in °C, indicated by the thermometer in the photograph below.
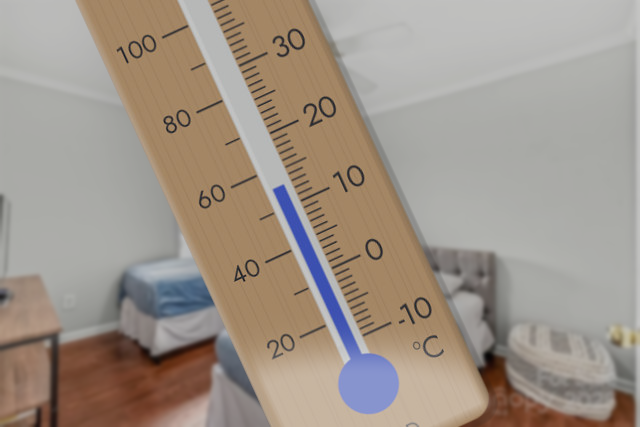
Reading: 13 °C
